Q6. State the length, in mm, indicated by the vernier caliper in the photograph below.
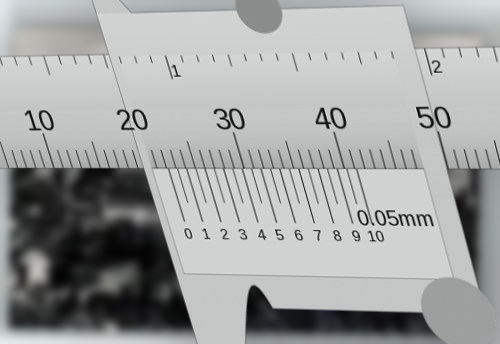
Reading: 22.2 mm
